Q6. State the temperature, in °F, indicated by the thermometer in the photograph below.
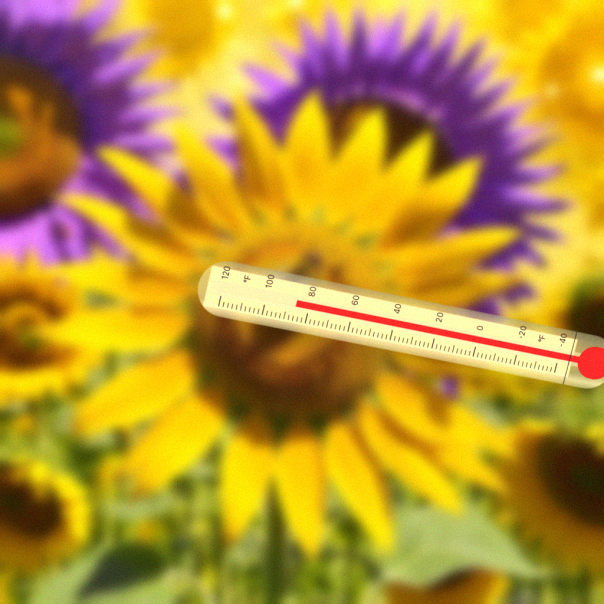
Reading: 86 °F
